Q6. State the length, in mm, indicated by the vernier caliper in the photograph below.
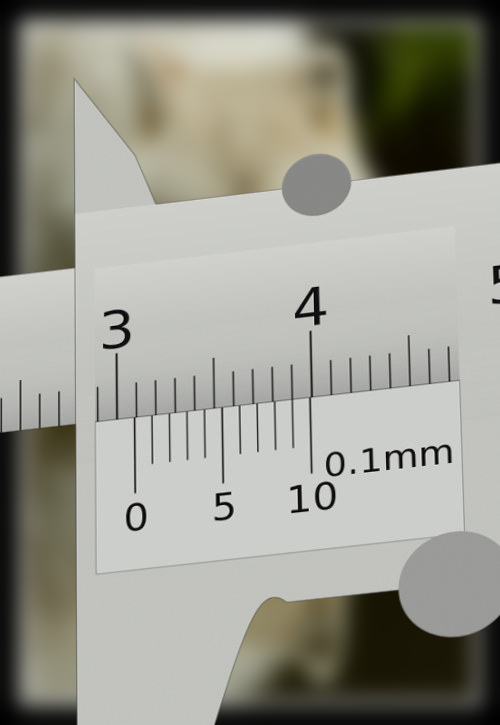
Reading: 30.9 mm
